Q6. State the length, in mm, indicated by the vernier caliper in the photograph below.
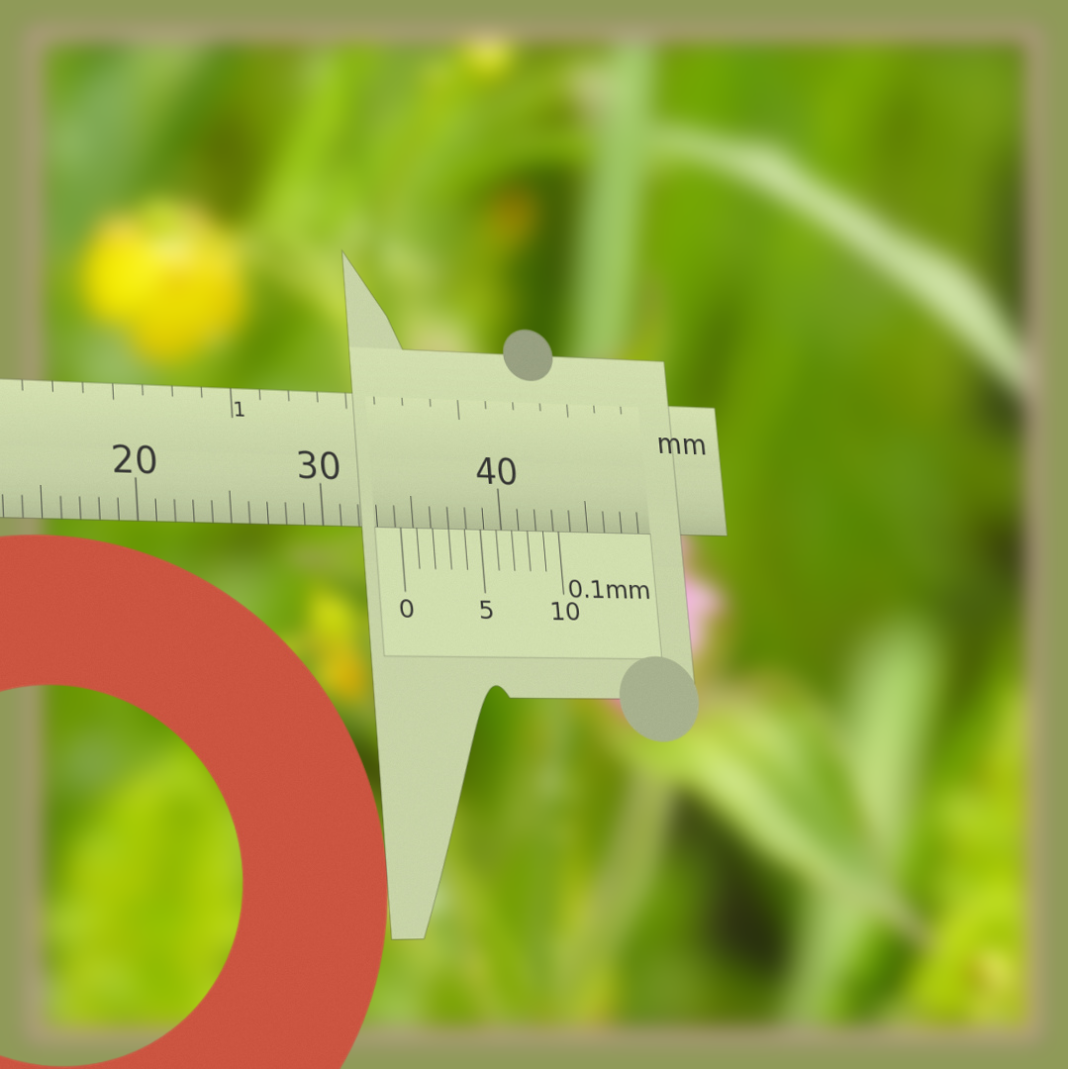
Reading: 34.3 mm
